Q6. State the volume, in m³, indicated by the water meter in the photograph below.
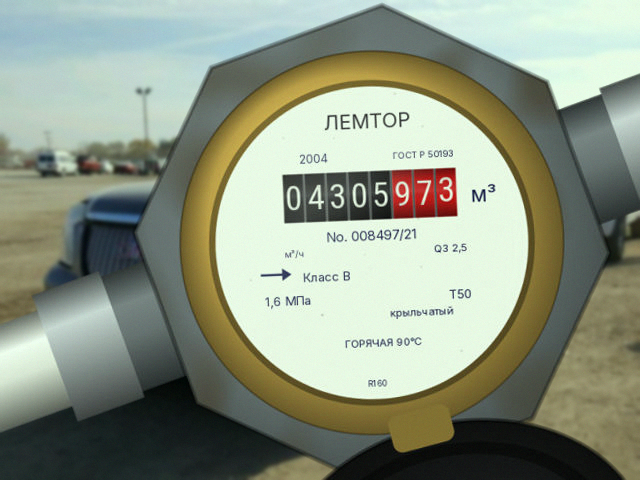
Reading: 4305.973 m³
